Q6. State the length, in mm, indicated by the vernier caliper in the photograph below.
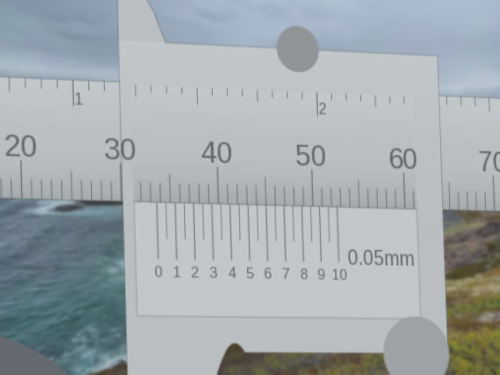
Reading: 33.6 mm
